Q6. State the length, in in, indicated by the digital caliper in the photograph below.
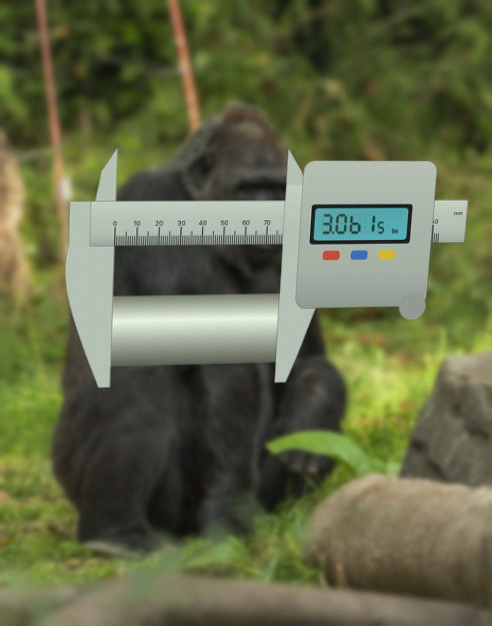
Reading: 3.0615 in
